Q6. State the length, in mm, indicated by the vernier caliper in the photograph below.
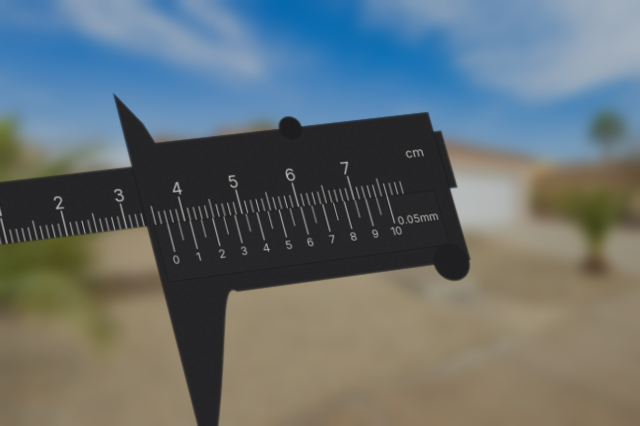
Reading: 37.0 mm
